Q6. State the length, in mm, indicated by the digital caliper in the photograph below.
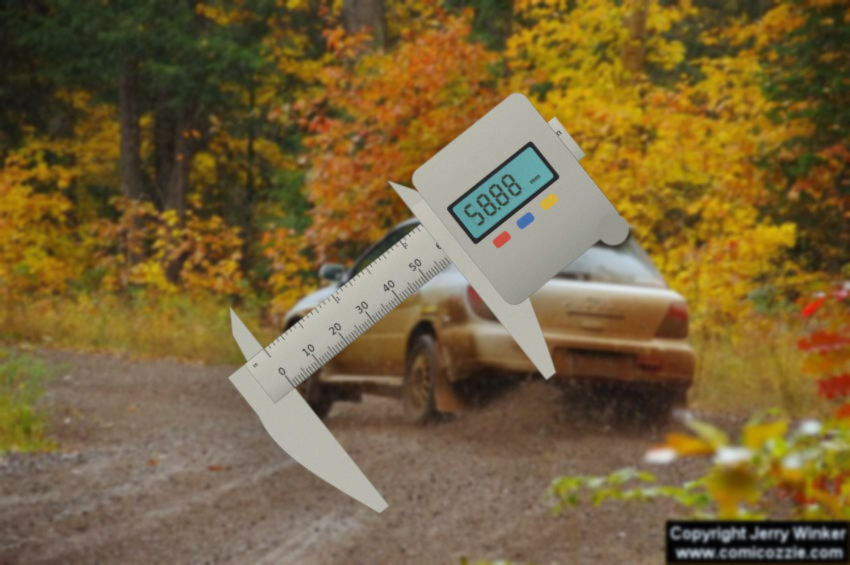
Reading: 58.88 mm
